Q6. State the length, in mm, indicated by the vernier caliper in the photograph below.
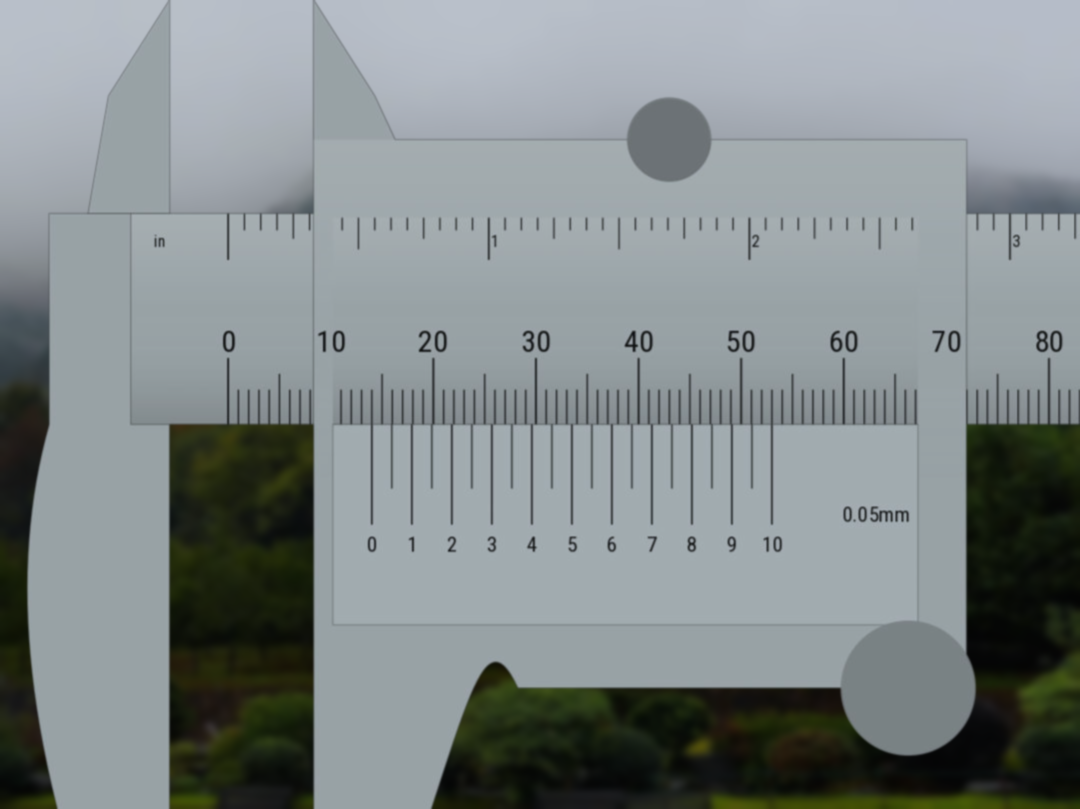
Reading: 14.0 mm
